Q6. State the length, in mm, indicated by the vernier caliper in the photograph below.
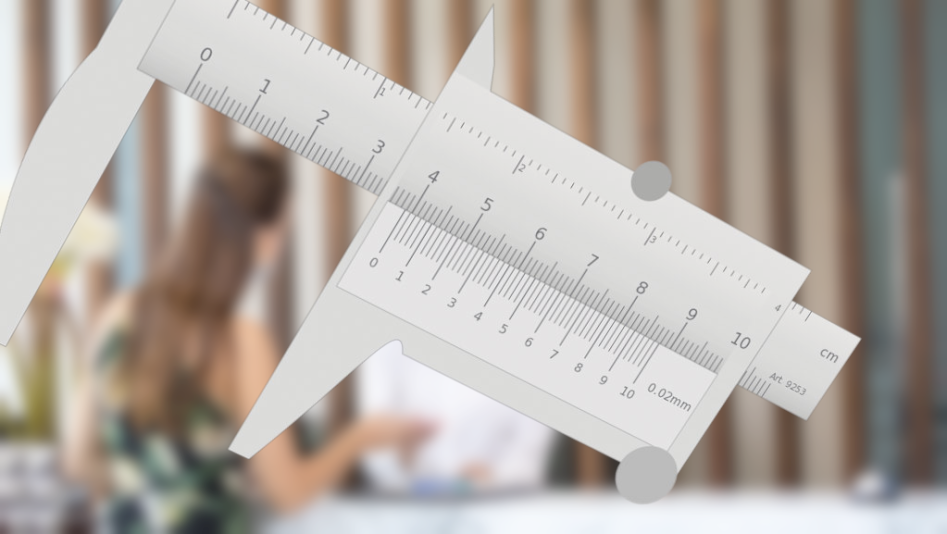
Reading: 38.8 mm
